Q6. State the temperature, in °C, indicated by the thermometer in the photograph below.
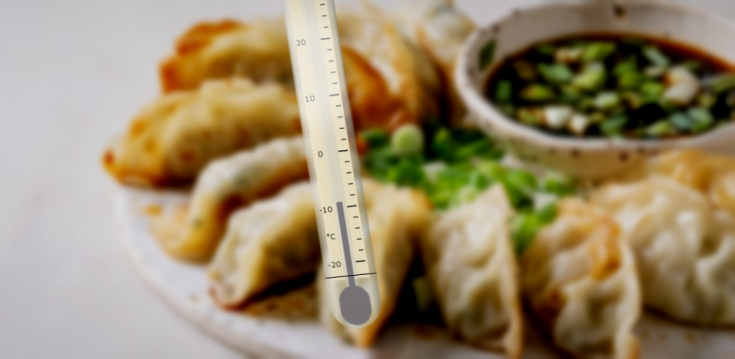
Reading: -9 °C
